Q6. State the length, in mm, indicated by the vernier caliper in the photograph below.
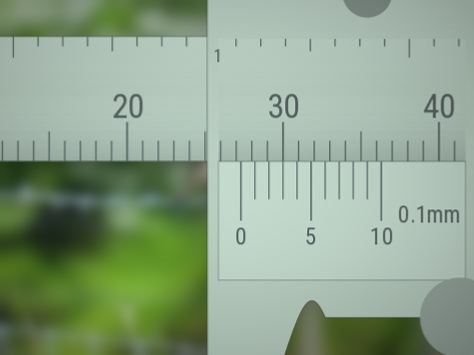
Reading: 27.3 mm
